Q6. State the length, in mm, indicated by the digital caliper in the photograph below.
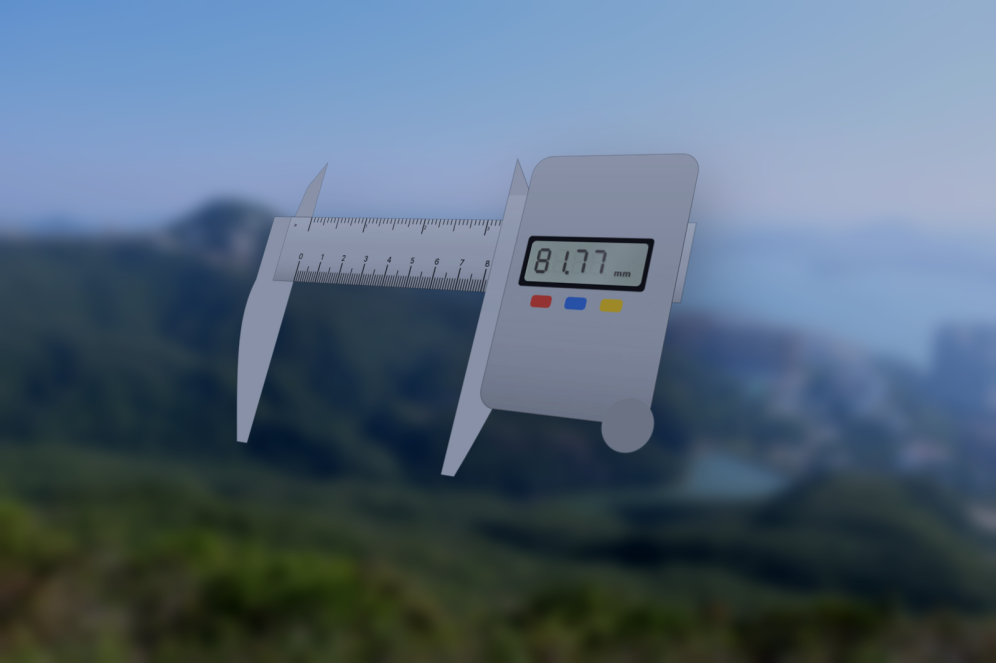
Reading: 81.77 mm
